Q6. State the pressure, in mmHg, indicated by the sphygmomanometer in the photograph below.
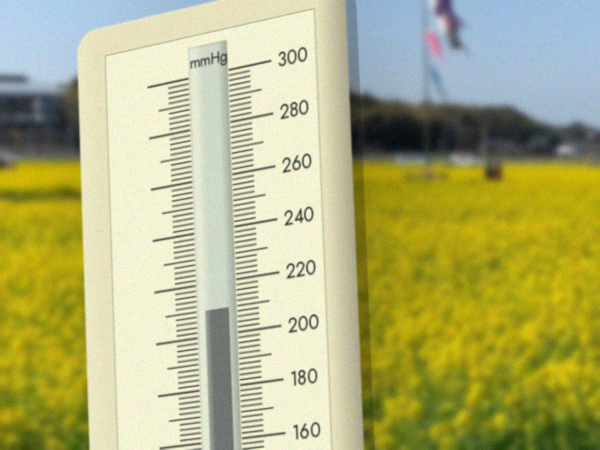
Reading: 210 mmHg
